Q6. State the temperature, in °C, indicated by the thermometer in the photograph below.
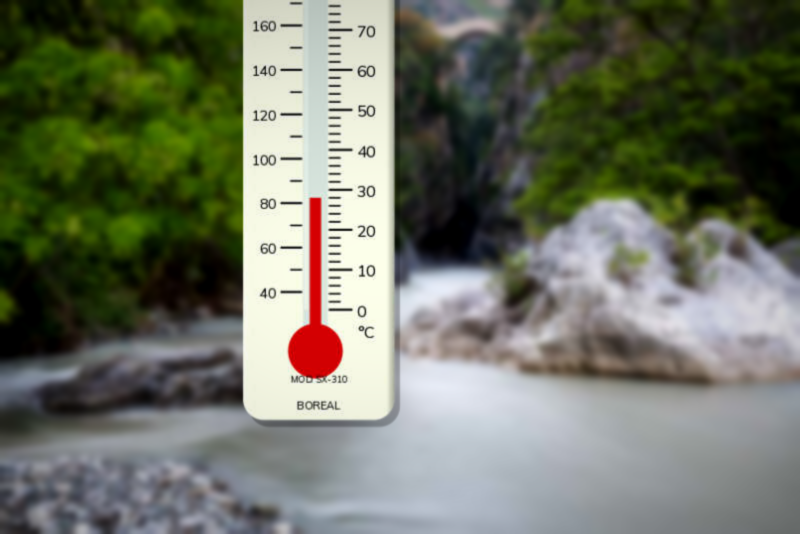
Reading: 28 °C
